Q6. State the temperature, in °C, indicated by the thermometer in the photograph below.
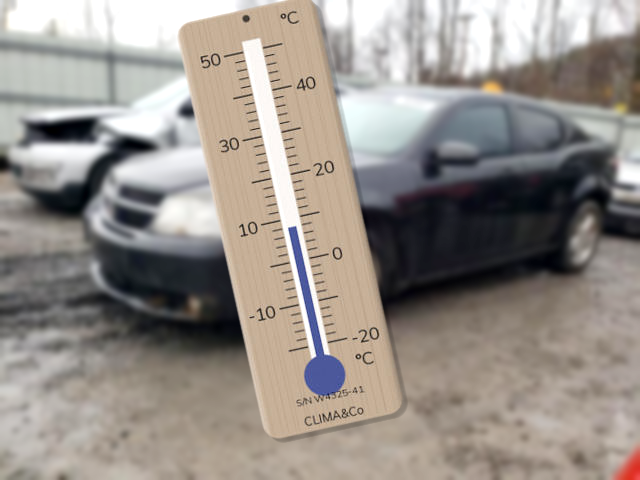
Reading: 8 °C
